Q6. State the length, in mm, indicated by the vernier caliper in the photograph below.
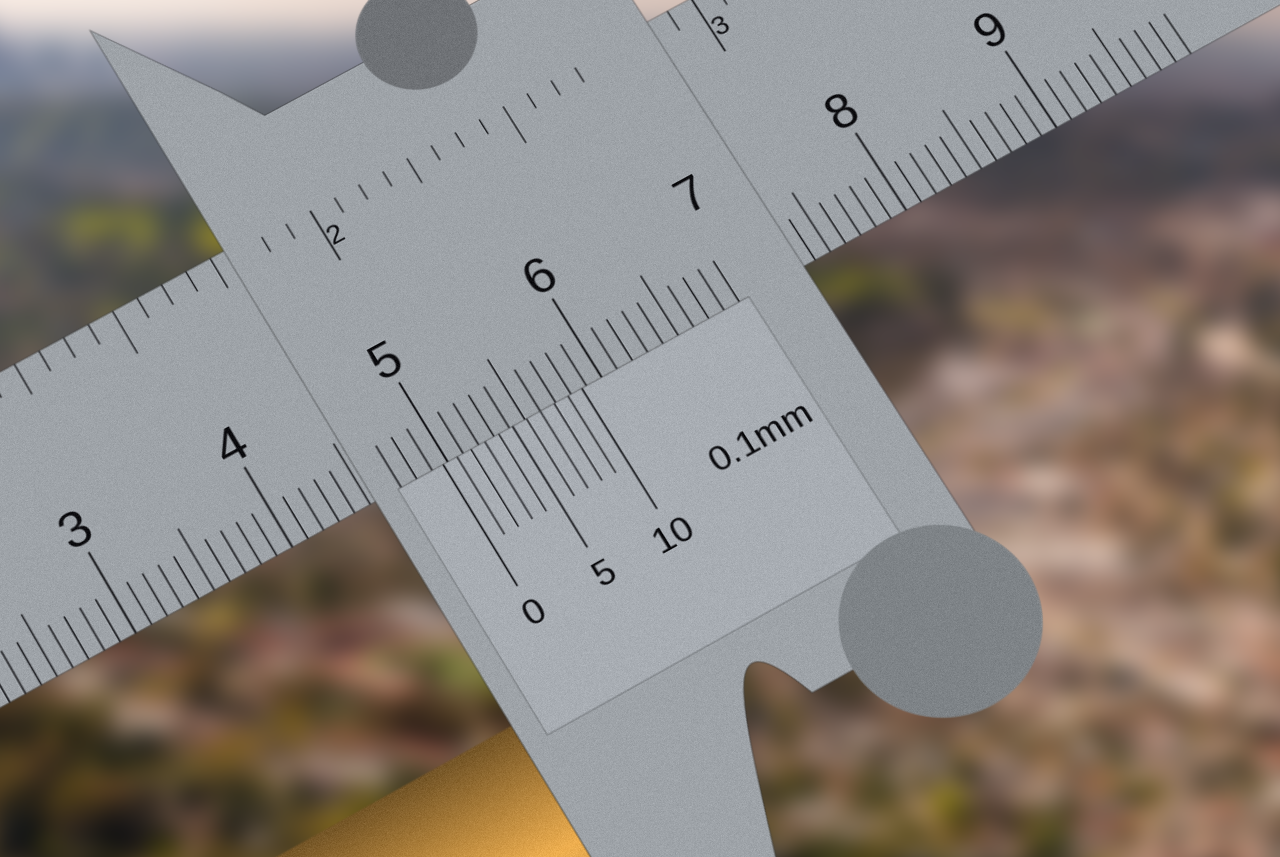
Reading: 49.7 mm
